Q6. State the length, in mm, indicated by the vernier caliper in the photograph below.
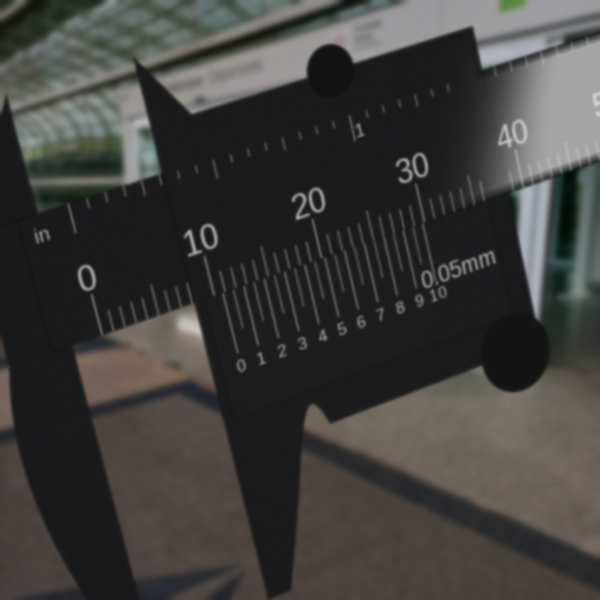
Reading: 10.8 mm
